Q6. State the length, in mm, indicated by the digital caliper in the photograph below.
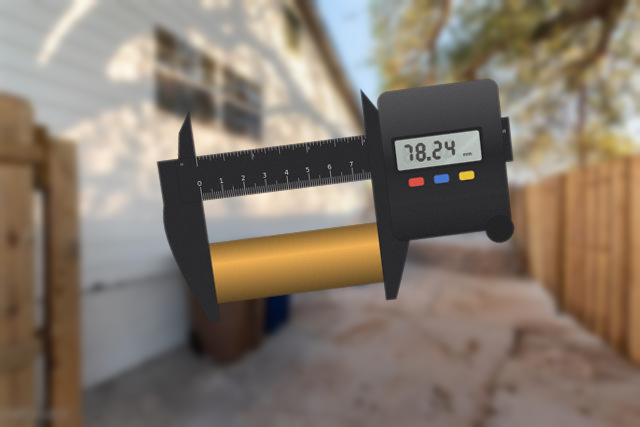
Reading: 78.24 mm
